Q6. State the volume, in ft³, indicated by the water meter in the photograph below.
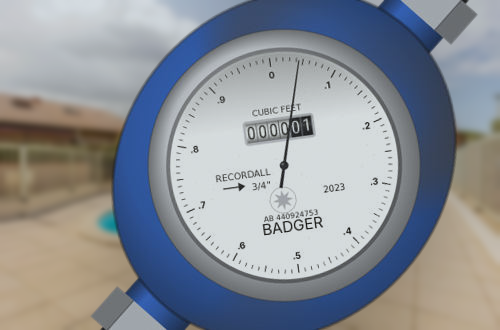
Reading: 1.04 ft³
